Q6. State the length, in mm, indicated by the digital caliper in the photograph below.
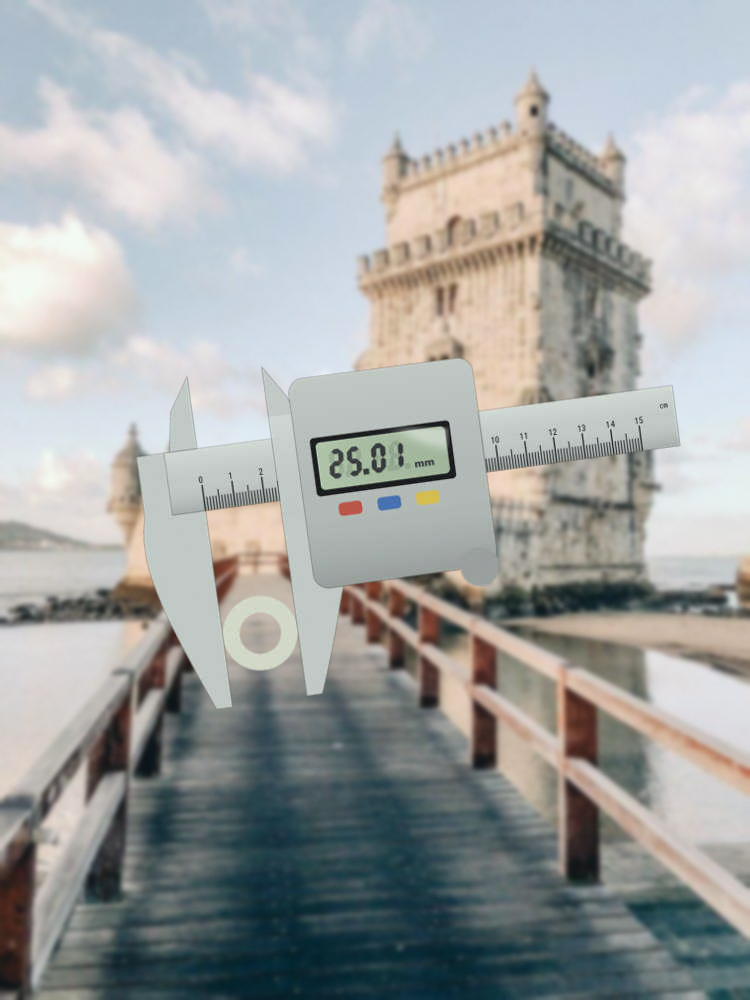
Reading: 25.01 mm
